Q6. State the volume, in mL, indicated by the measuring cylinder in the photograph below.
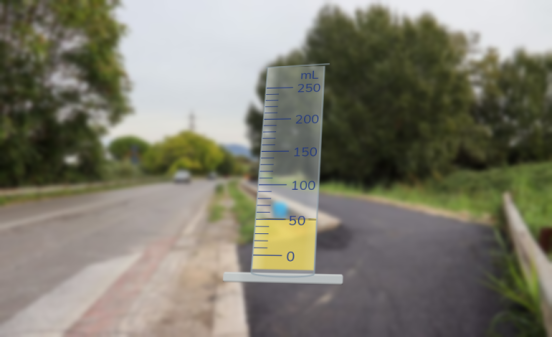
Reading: 50 mL
